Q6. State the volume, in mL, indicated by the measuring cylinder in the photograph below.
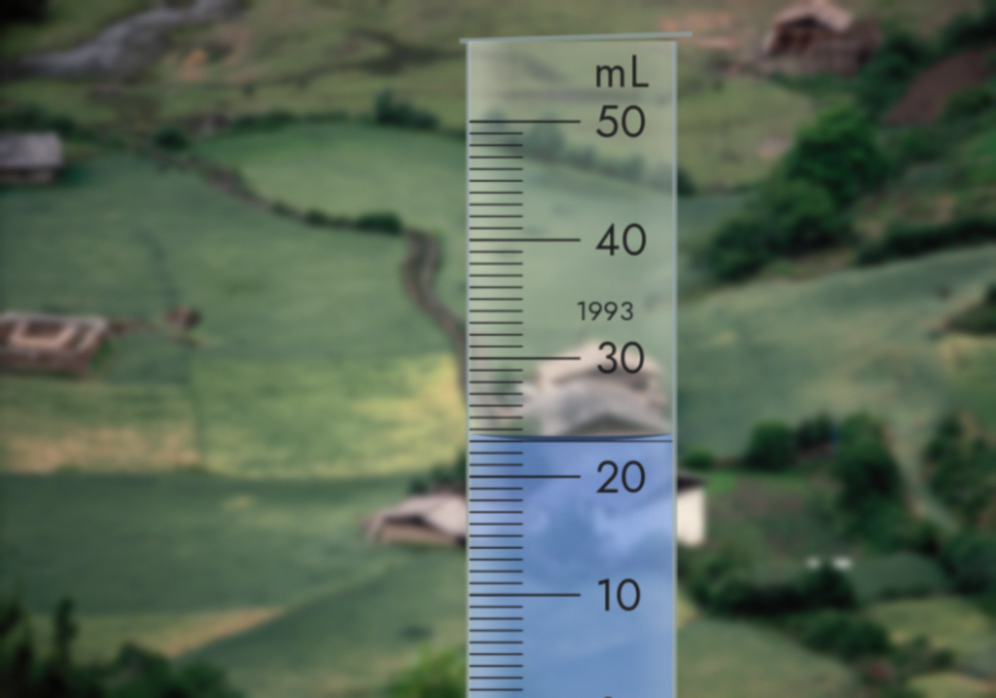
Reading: 23 mL
